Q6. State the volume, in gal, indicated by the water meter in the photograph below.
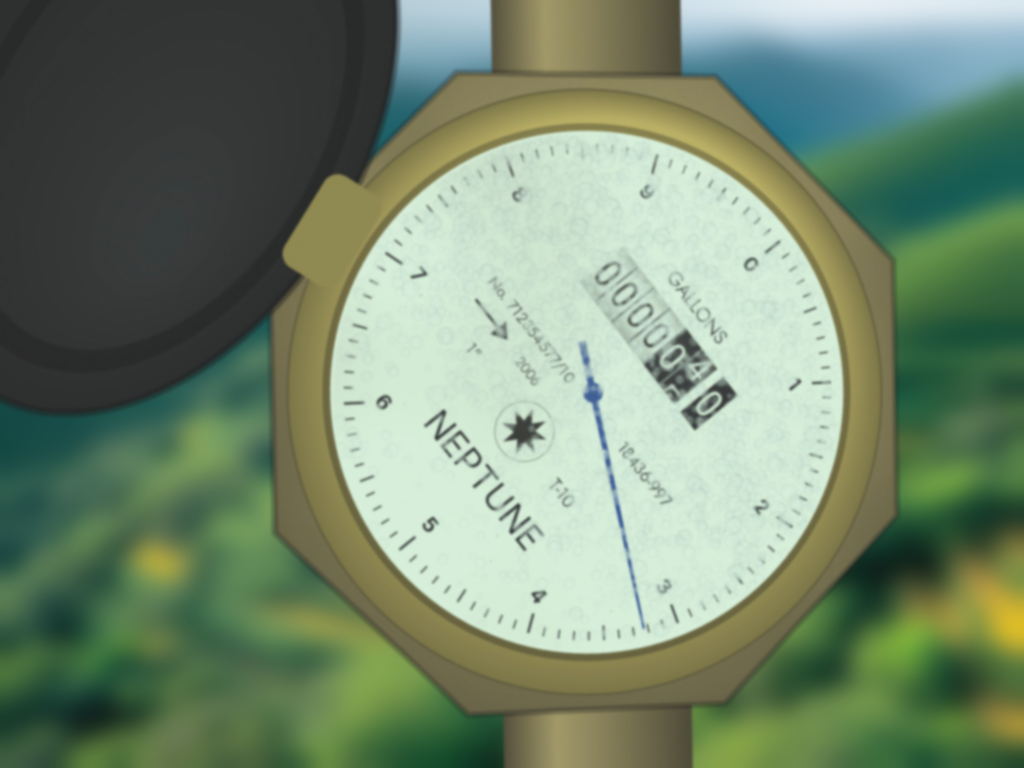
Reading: 43.2 gal
